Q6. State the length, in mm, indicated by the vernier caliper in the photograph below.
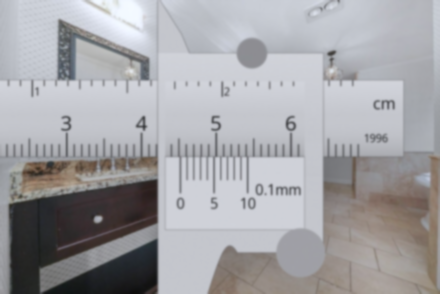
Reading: 45.2 mm
